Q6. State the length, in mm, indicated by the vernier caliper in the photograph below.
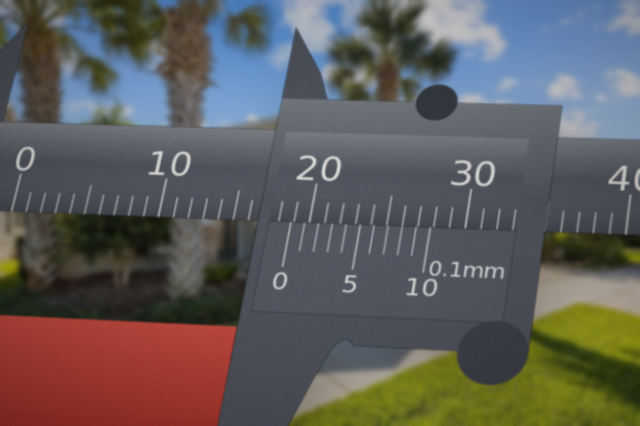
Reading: 18.8 mm
